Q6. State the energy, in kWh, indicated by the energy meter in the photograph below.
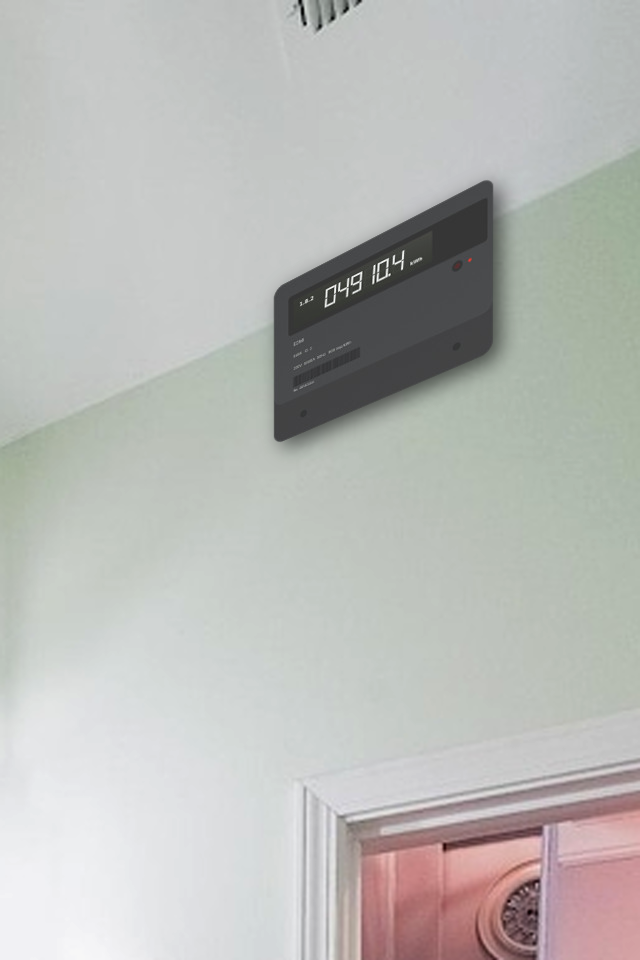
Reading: 4910.4 kWh
